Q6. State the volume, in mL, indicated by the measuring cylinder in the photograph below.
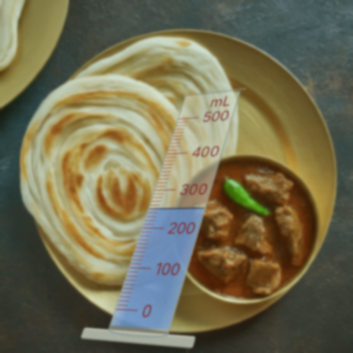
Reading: 250 mL
